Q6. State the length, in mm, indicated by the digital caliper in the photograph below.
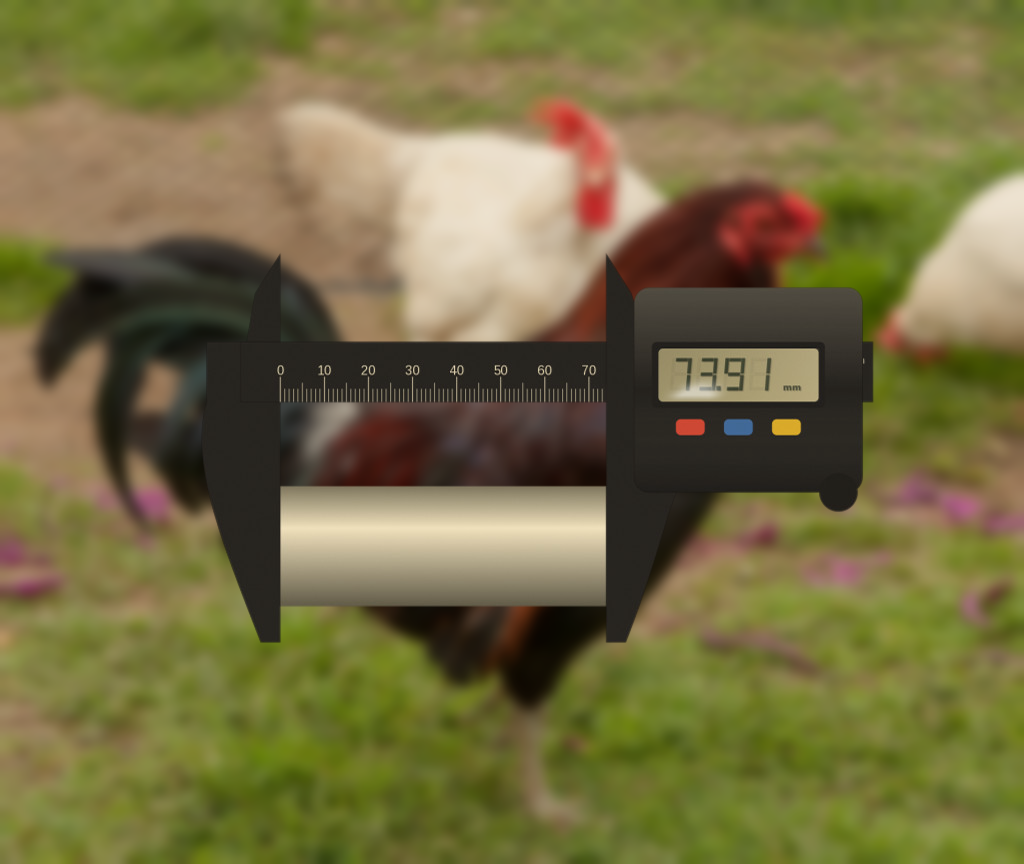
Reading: 73.91 mm
